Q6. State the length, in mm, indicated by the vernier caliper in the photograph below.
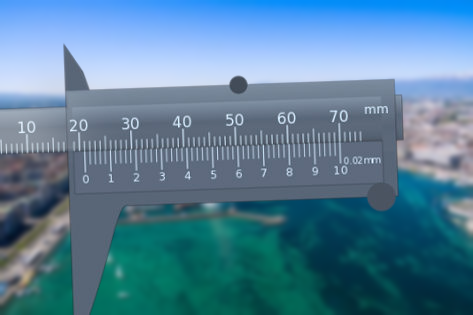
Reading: 21.0 mm
